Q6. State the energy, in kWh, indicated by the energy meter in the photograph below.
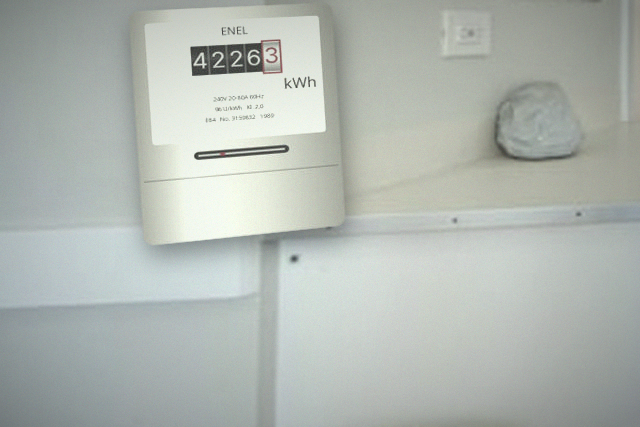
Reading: 4226.3 kWh
